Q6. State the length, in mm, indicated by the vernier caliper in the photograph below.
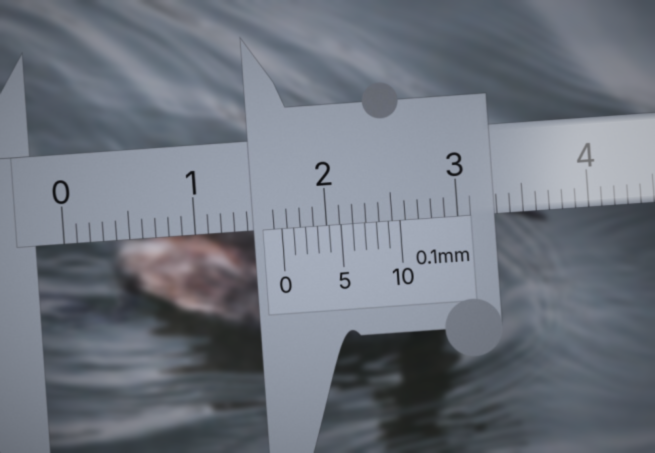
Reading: 16.6 mm
